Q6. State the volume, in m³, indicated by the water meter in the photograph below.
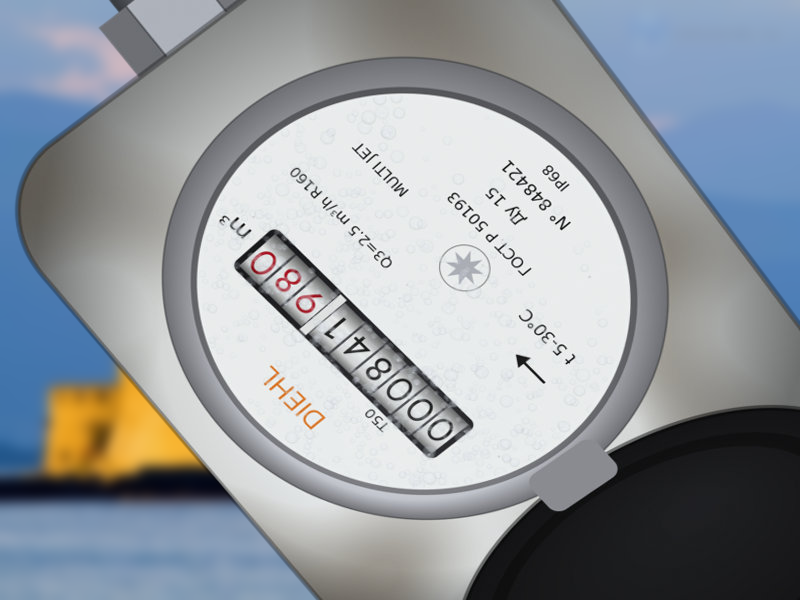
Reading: 841.980 m³
